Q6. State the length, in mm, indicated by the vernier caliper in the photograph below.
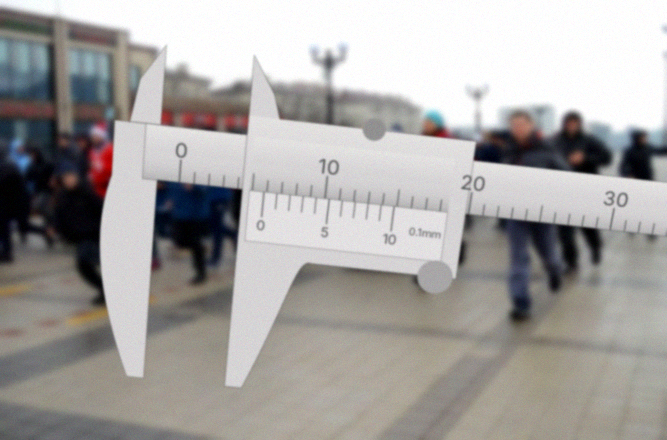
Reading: 5.8 mm
